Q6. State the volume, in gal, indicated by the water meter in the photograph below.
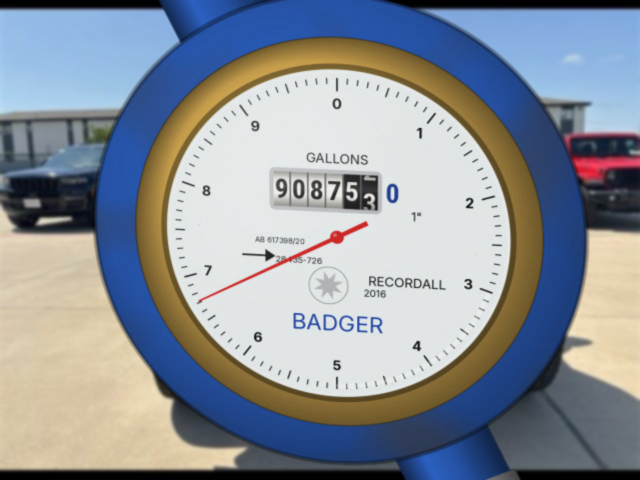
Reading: 9087526.7 gal
